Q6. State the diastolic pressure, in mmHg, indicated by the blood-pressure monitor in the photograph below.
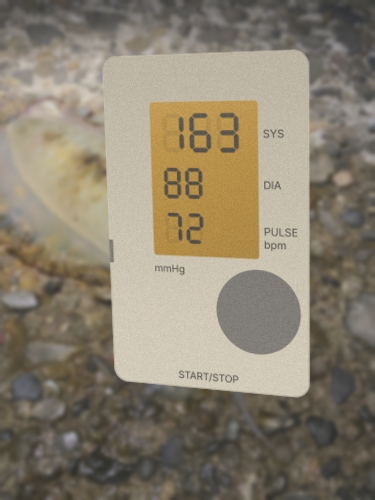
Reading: 88 mmHg
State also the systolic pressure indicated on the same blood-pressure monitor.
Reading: 163 mmHg
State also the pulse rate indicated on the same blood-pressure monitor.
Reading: 72 bpm
